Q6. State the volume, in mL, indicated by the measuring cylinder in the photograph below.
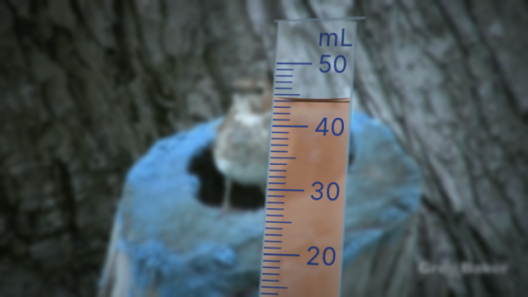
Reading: 44 mL
